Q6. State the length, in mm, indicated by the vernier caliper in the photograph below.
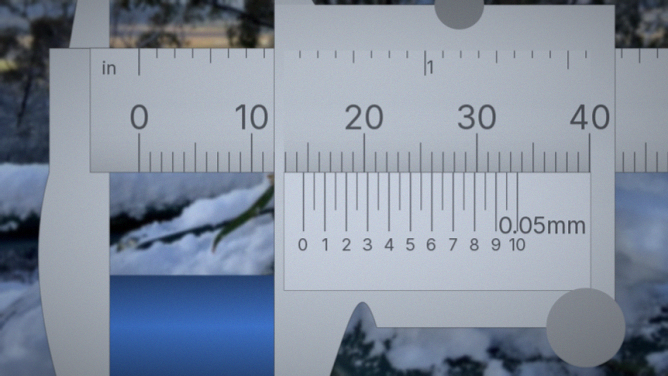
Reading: 14.6 mm
